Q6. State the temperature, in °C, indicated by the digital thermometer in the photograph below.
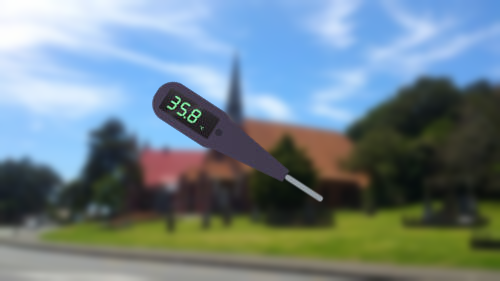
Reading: 35.8 °C
